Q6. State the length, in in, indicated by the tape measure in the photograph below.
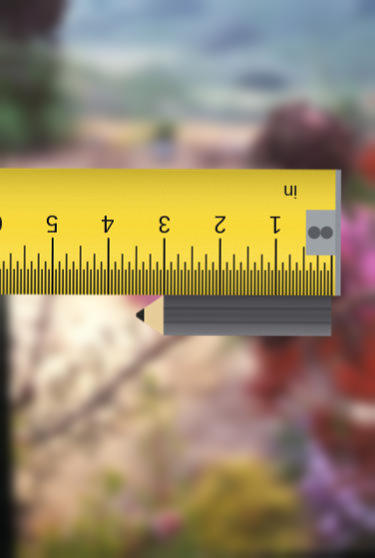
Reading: 3.5 in
